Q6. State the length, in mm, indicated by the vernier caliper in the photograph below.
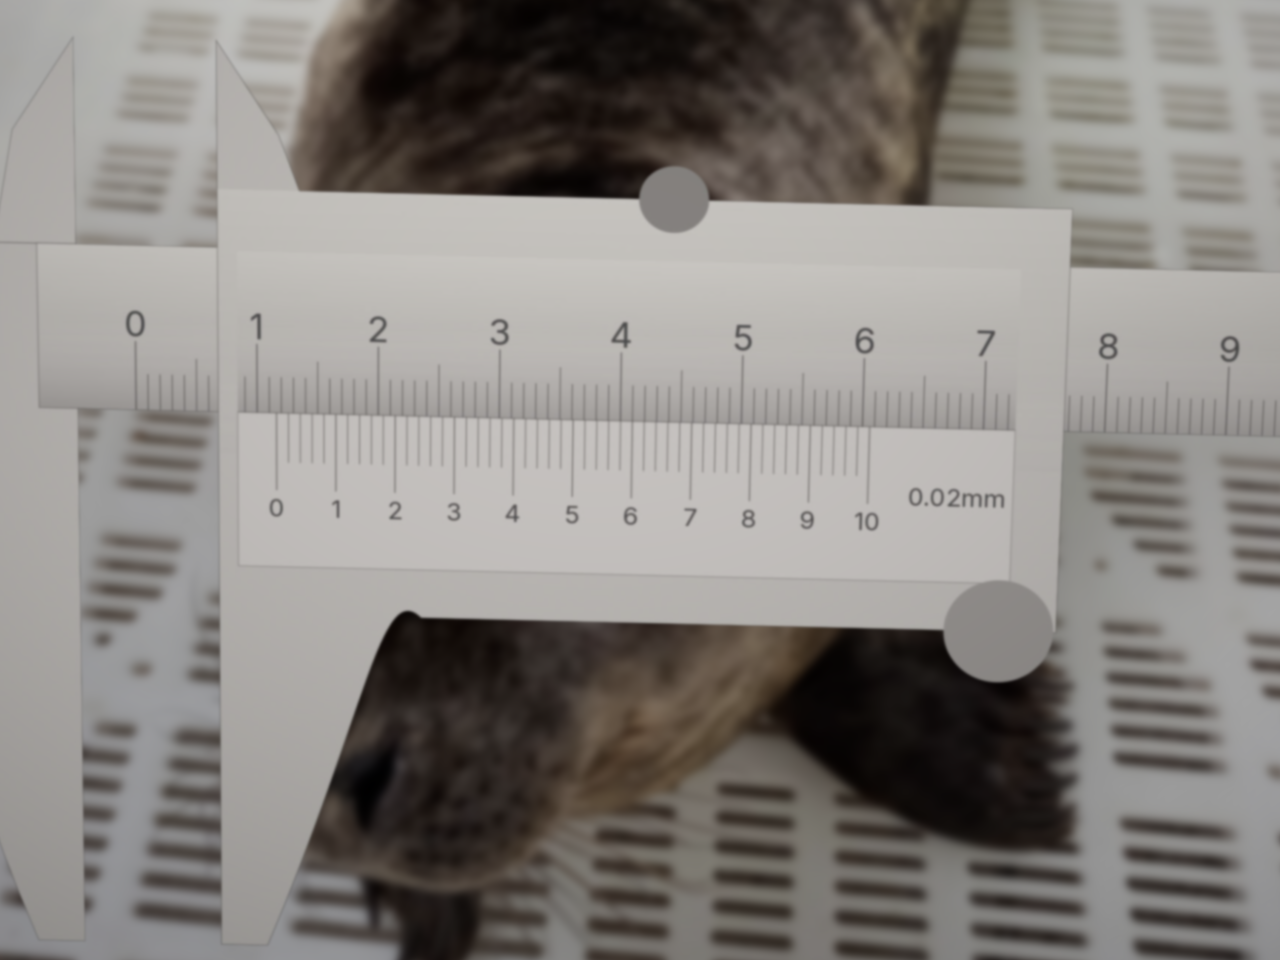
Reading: 11.6 mm
